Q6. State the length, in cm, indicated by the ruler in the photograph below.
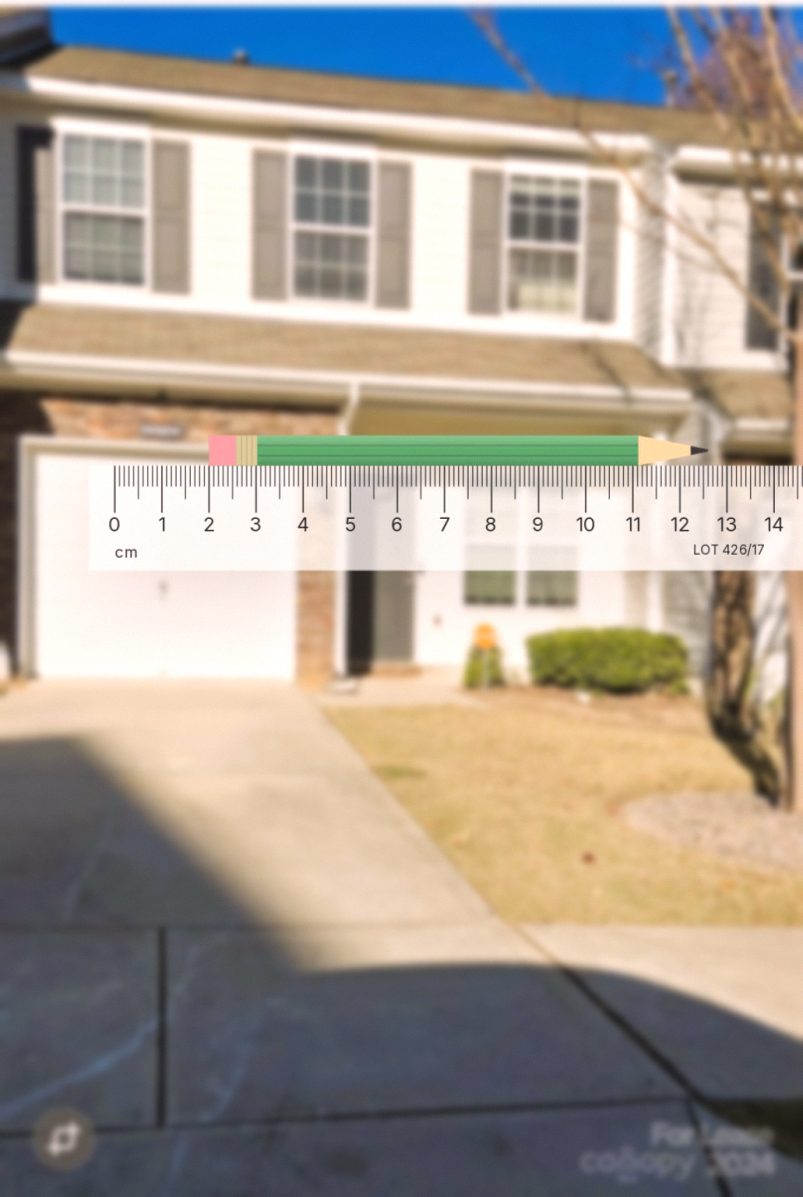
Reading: 10.6 cm
